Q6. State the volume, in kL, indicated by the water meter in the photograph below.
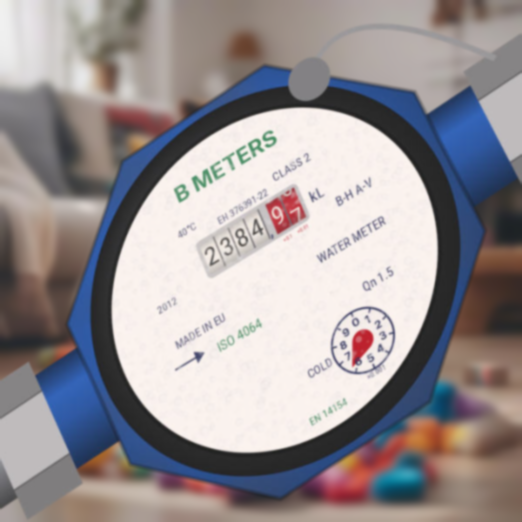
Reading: 2384.966 kL
